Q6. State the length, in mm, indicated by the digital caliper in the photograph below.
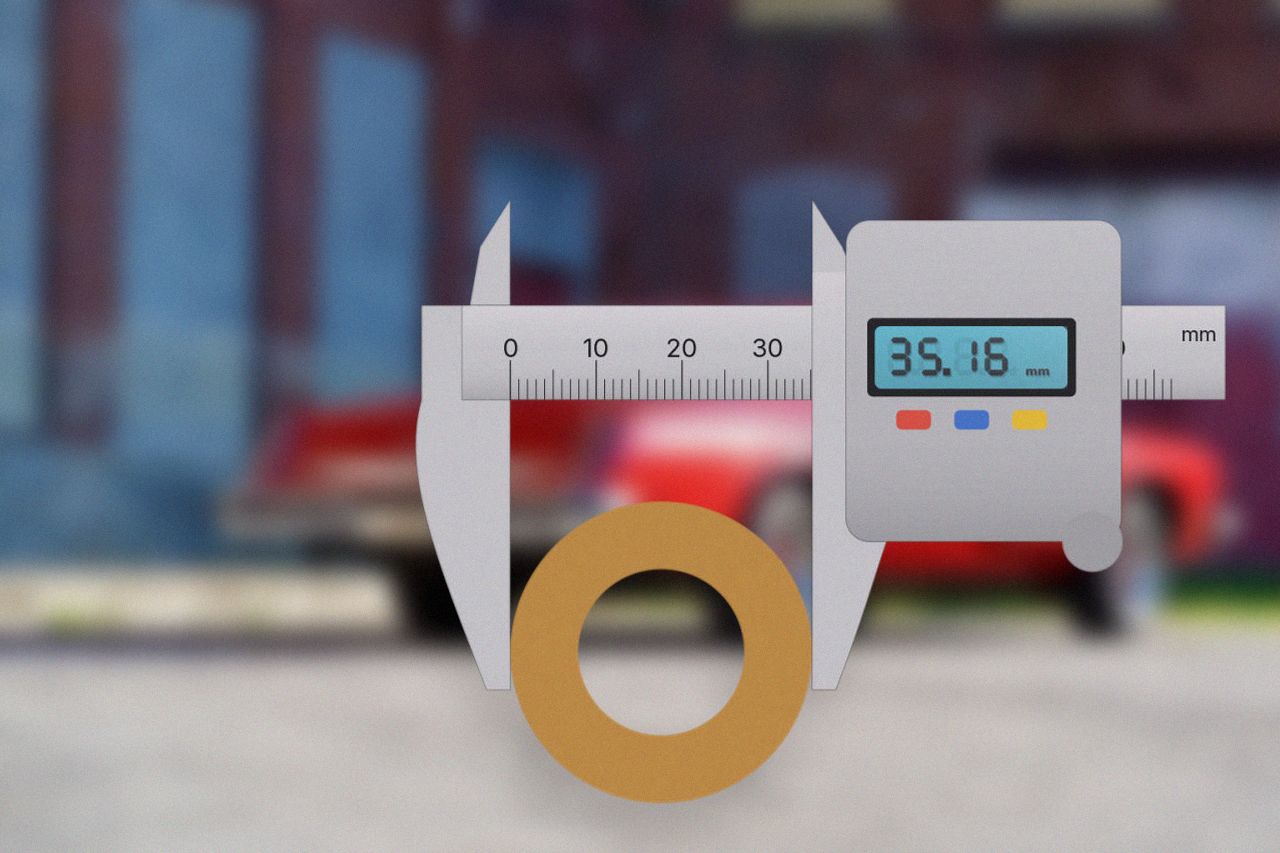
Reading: 35.16 mm
